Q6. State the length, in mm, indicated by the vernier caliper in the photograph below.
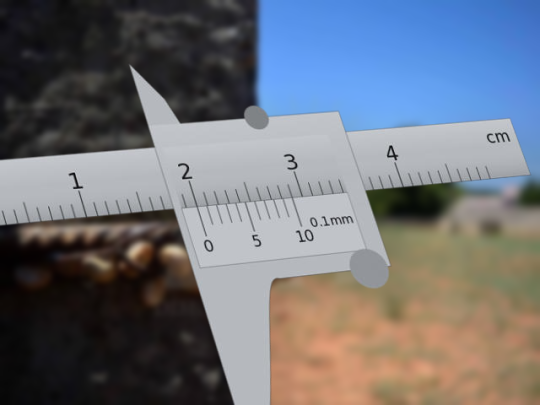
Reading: 20.0 mm
